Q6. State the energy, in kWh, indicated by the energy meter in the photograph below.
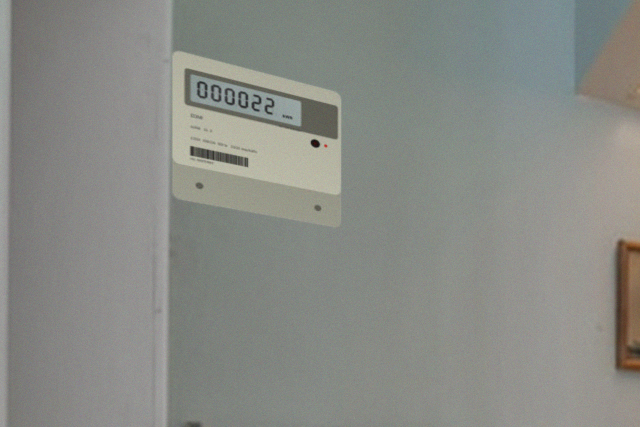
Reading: 22 kWh
